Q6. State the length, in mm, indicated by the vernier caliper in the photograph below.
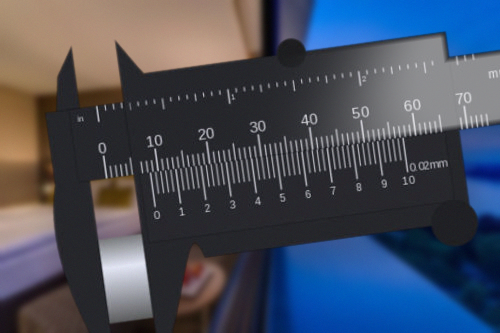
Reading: 8.5 mm
